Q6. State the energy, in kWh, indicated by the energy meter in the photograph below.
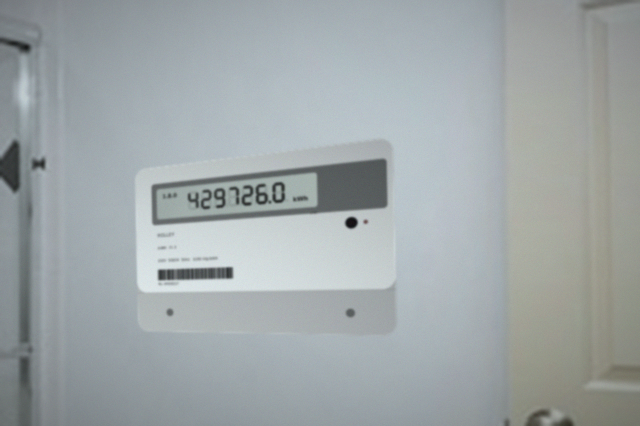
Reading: 429726.0 kWh
